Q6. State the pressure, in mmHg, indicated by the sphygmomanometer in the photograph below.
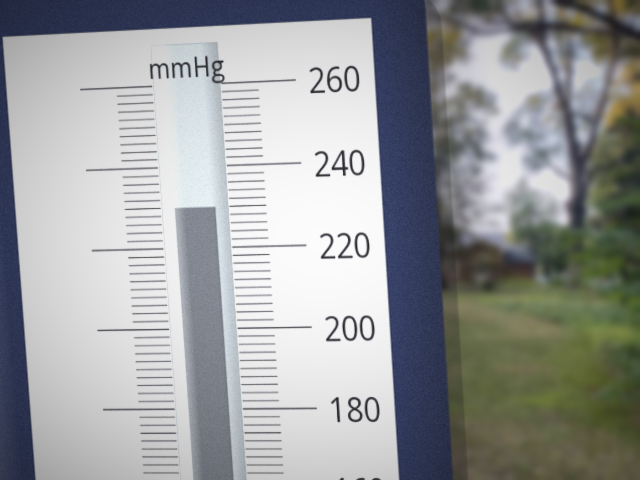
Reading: 230 mmHg
